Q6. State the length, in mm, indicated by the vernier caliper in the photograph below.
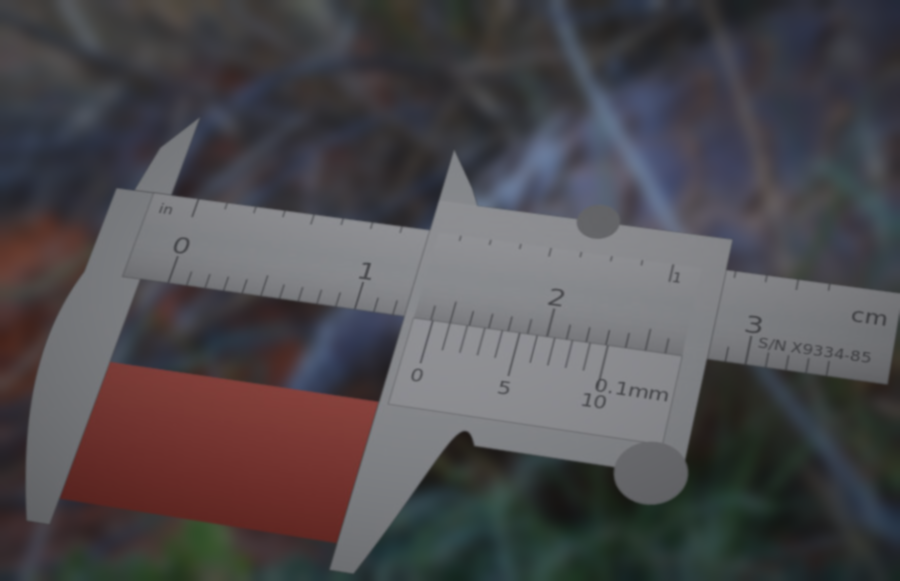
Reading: 14.1 mm
